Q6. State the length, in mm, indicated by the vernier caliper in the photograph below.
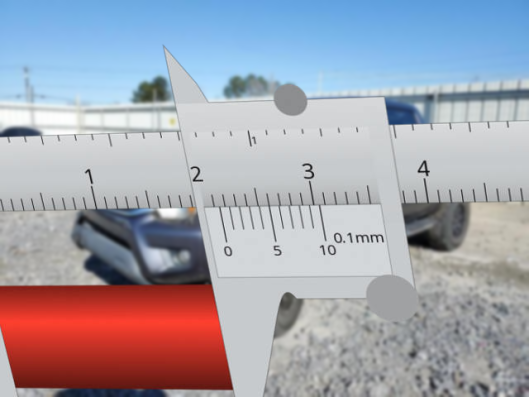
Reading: 21.5 mm
